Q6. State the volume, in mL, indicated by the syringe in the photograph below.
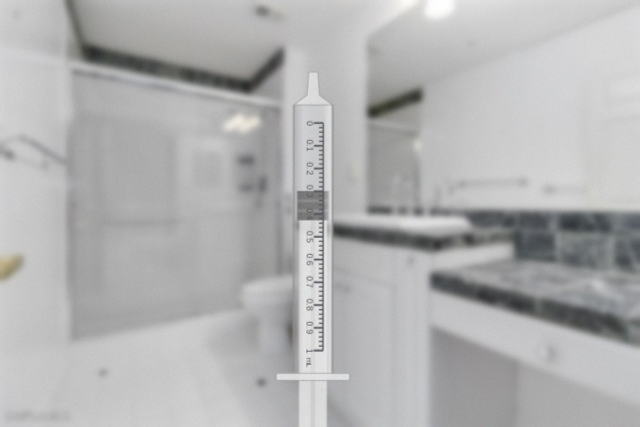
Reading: 0.3 mL
